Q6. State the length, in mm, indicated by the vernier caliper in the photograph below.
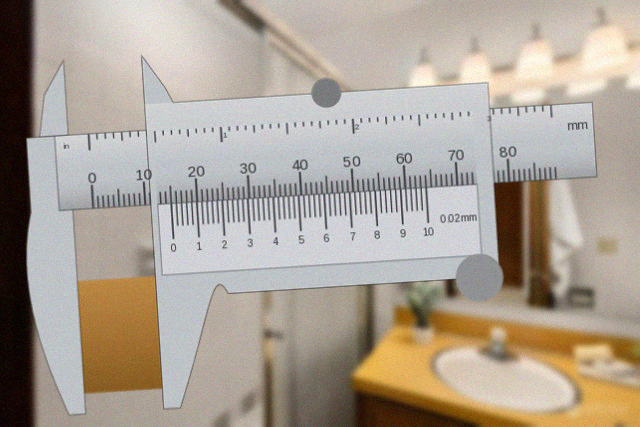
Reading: 15.0 mm
